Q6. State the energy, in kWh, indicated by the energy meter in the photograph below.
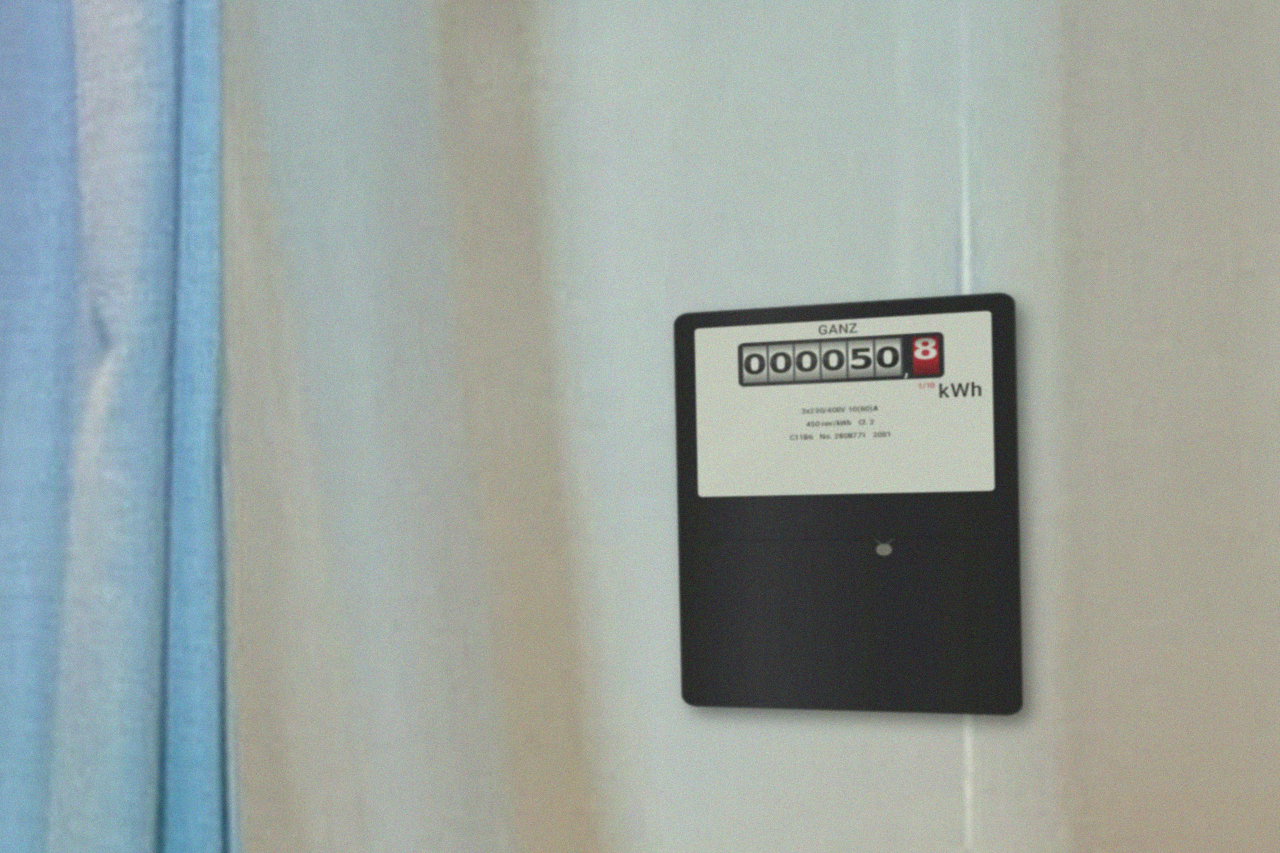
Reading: 50.8 kWh
